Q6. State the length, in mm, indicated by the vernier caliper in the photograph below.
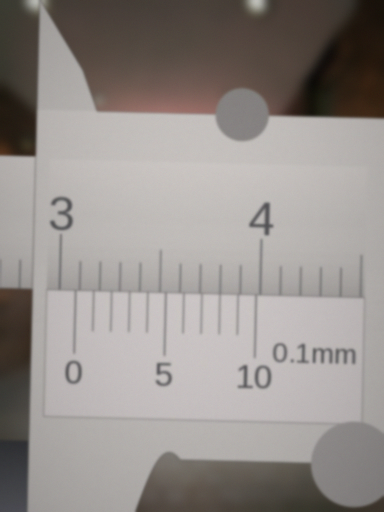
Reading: 30.8 mm
